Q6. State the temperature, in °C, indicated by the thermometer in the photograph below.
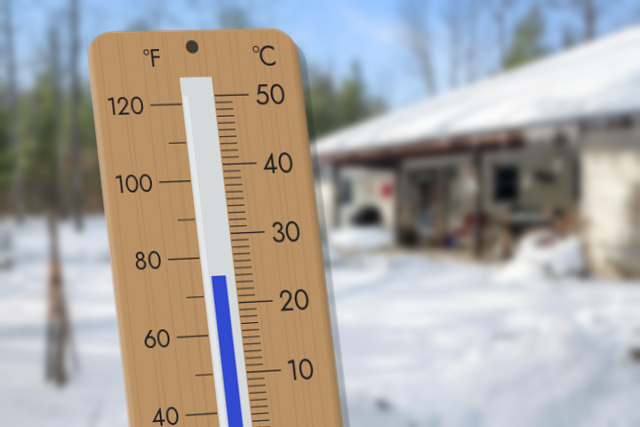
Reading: 24 °C
